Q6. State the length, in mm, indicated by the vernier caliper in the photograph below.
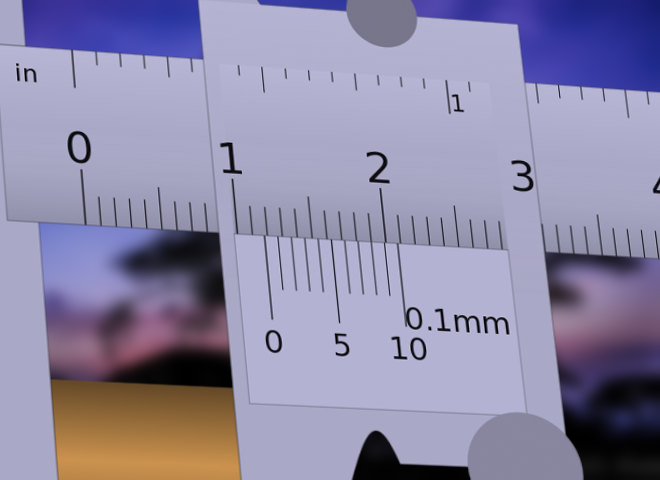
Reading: 11.8 mm
